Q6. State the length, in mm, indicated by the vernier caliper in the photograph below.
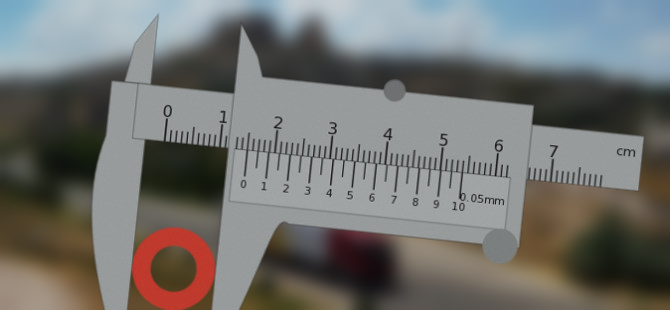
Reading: 15.0 mm
